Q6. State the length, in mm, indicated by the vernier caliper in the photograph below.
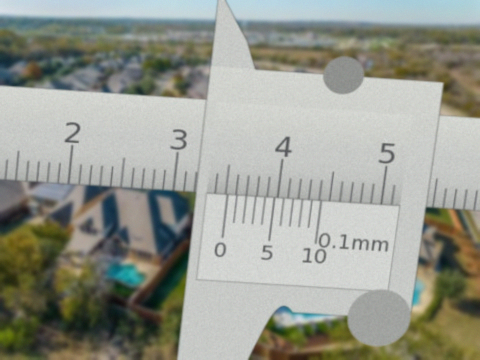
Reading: 35.2 mm
